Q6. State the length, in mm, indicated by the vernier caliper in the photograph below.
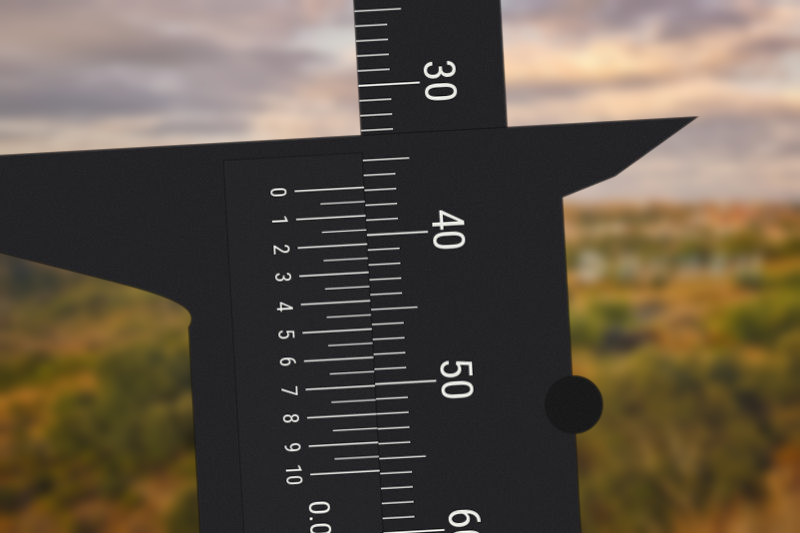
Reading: 36.8 mm
